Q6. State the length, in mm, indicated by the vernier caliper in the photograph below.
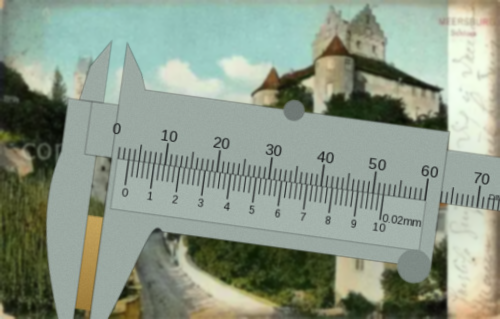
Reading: 3.0 mm
